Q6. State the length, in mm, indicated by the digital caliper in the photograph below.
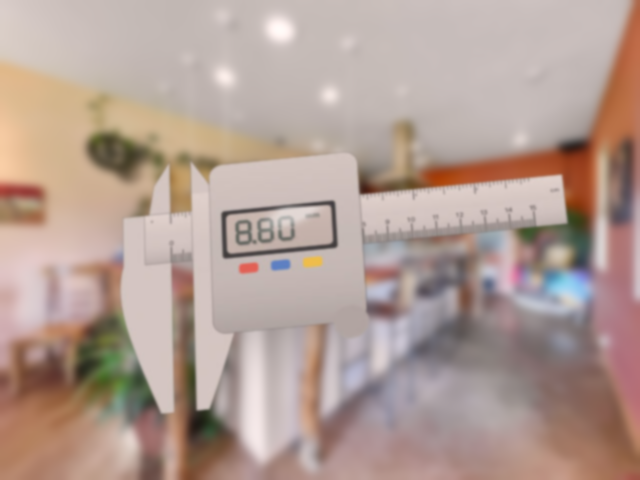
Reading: 8.80 mm
